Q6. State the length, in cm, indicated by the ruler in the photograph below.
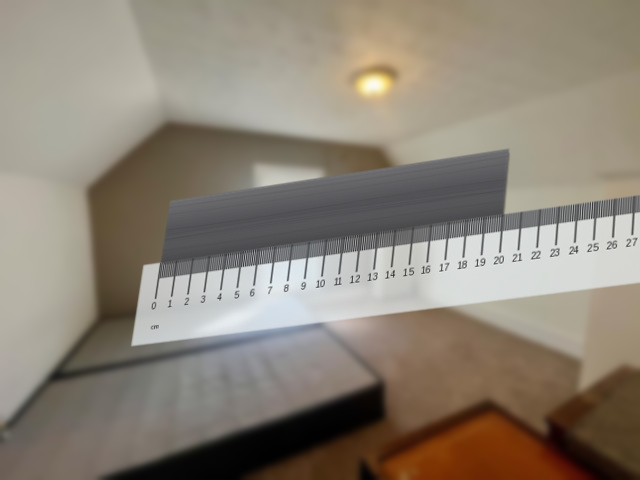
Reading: 20 cm
